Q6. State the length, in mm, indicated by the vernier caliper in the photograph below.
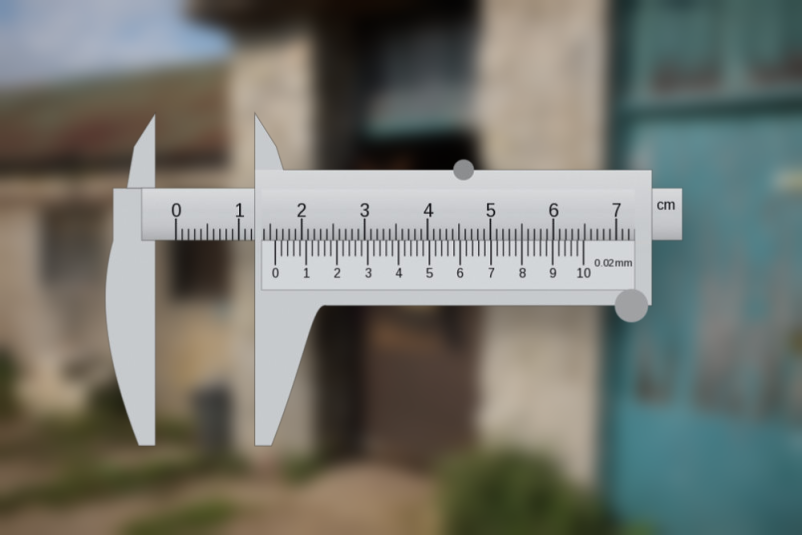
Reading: 15.8 mm
